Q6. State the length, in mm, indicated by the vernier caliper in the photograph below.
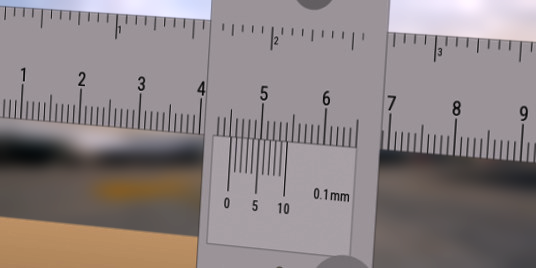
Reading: 45.2 mm
